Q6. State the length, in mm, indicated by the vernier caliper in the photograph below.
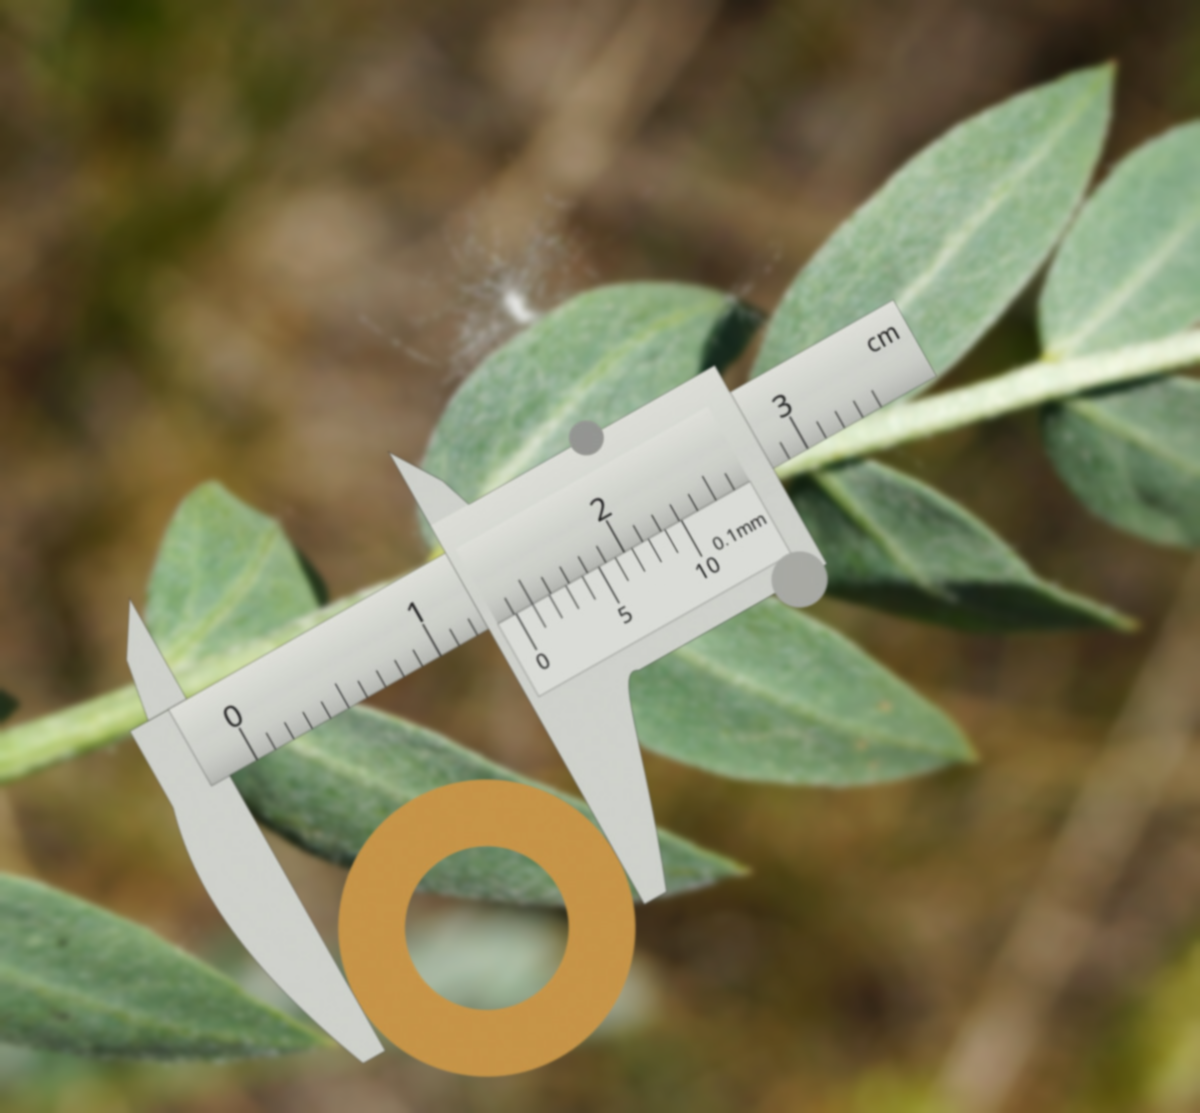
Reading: 14.1 mm
